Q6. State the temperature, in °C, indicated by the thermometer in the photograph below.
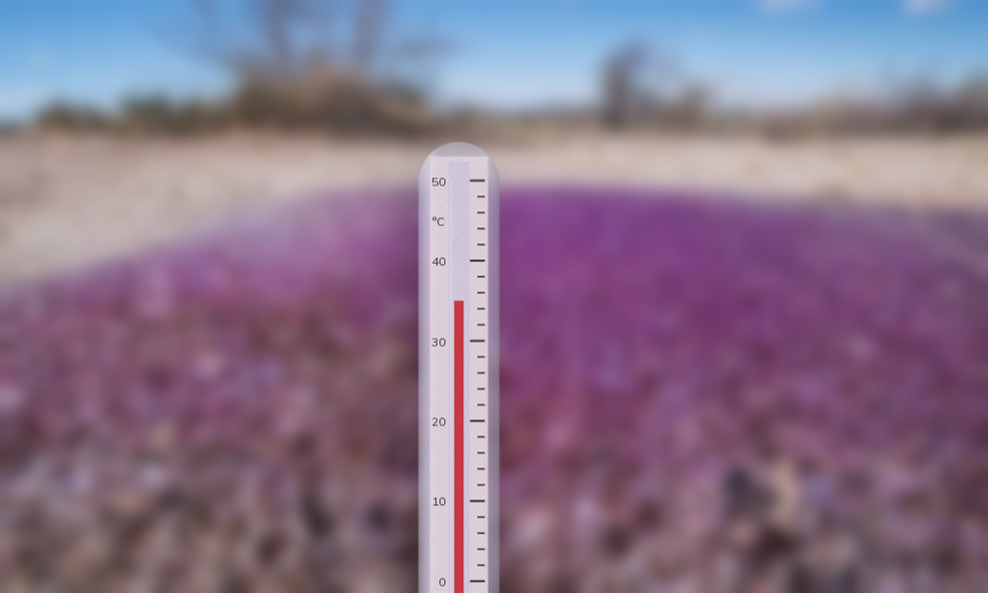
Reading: 35 °C
